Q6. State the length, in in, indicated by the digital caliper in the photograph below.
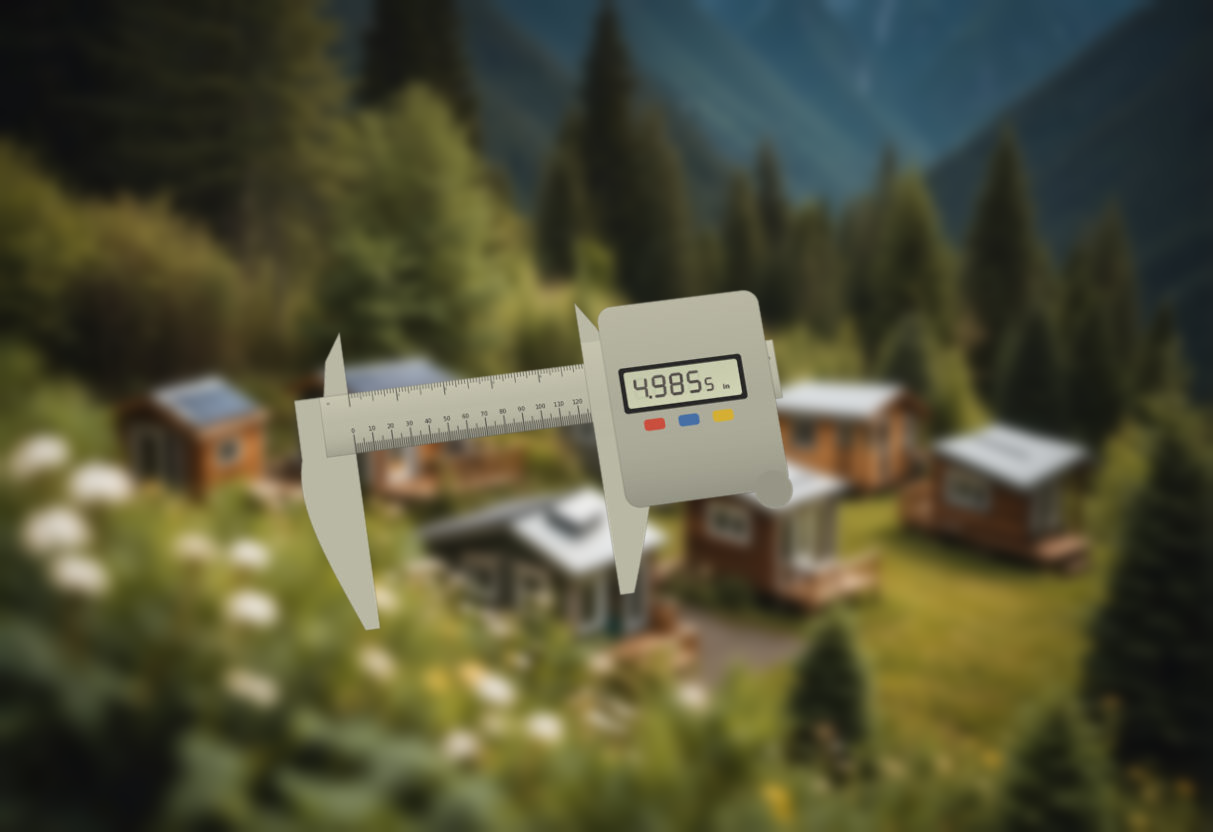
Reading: 4.9855 in
